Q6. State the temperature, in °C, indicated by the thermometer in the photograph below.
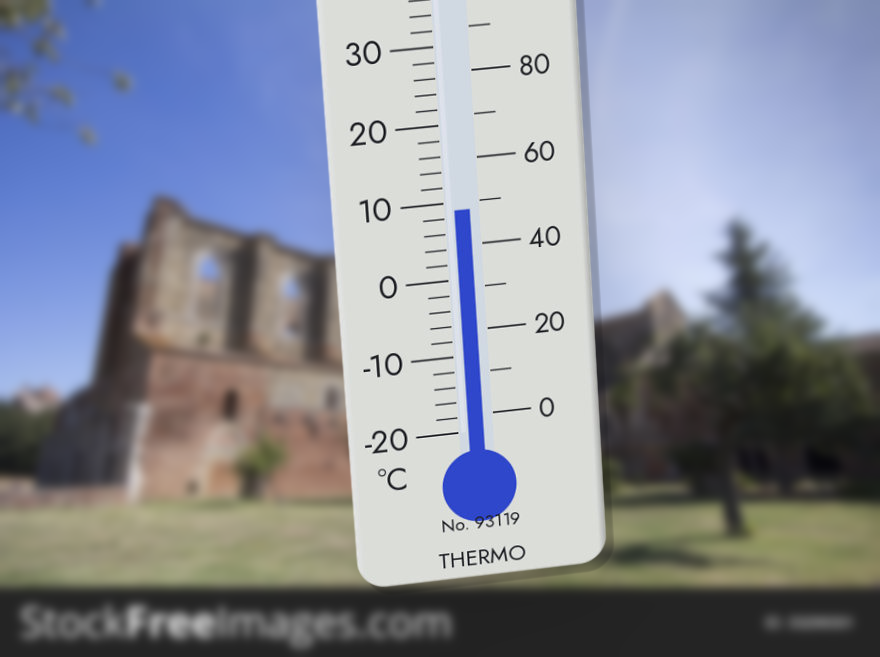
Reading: 9 °C
